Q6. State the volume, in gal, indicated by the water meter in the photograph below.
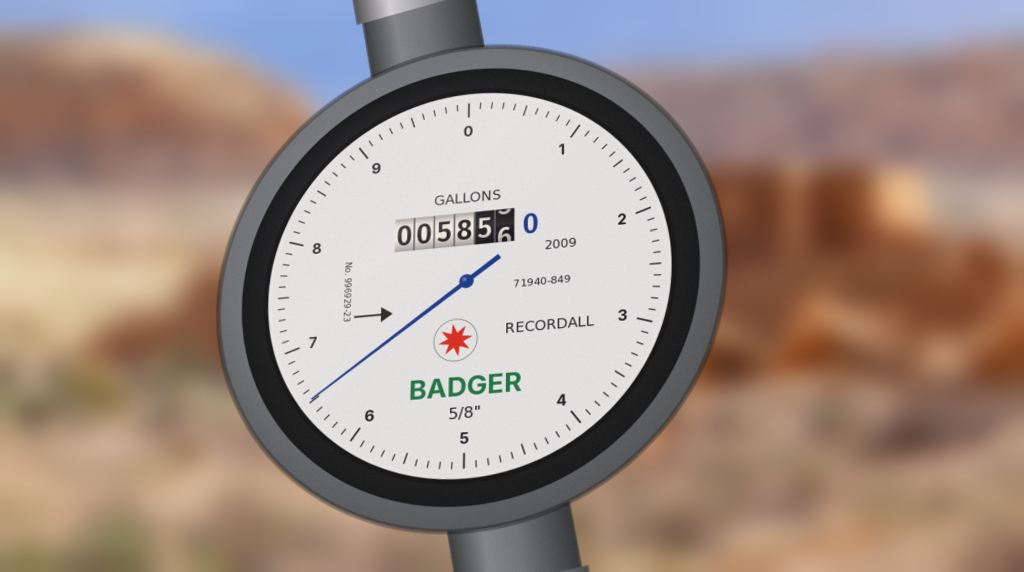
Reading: 58556.5 gal
